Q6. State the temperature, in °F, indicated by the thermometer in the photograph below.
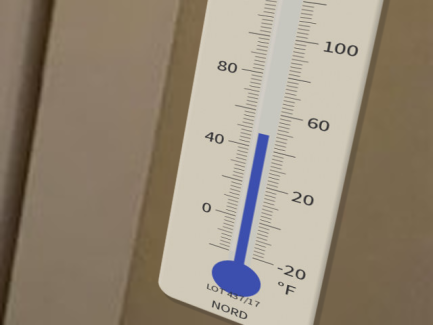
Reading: 48 °F
